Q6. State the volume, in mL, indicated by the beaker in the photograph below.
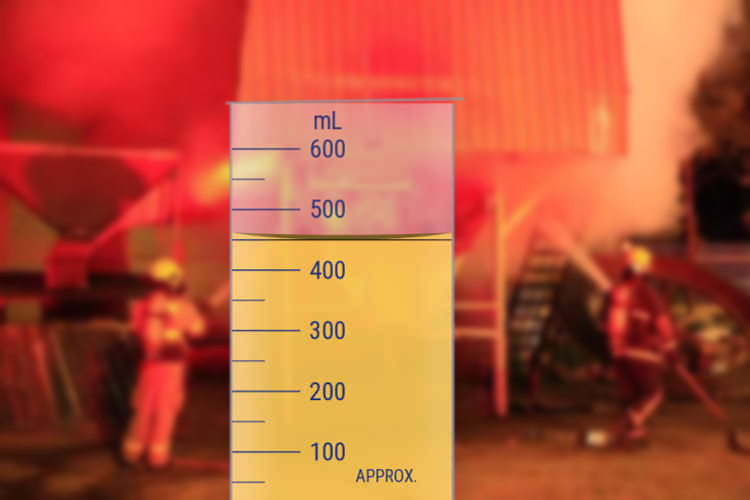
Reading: 450 mL
